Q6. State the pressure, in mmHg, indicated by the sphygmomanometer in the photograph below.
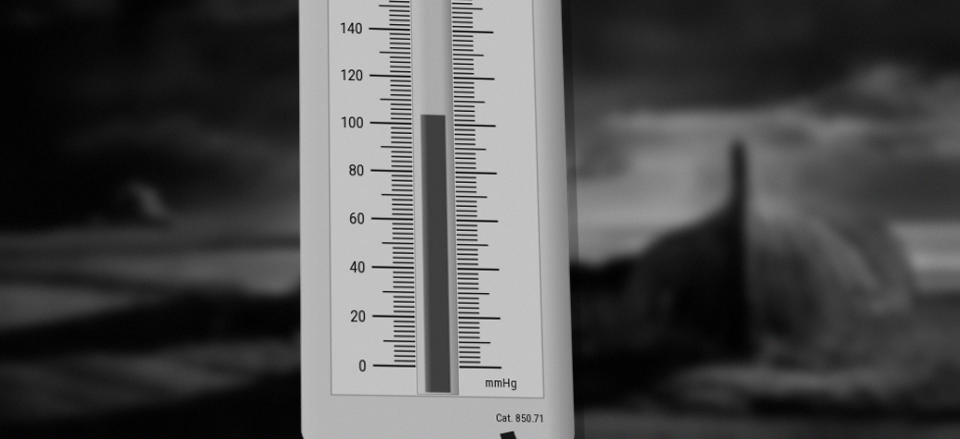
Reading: 104 mmHg
